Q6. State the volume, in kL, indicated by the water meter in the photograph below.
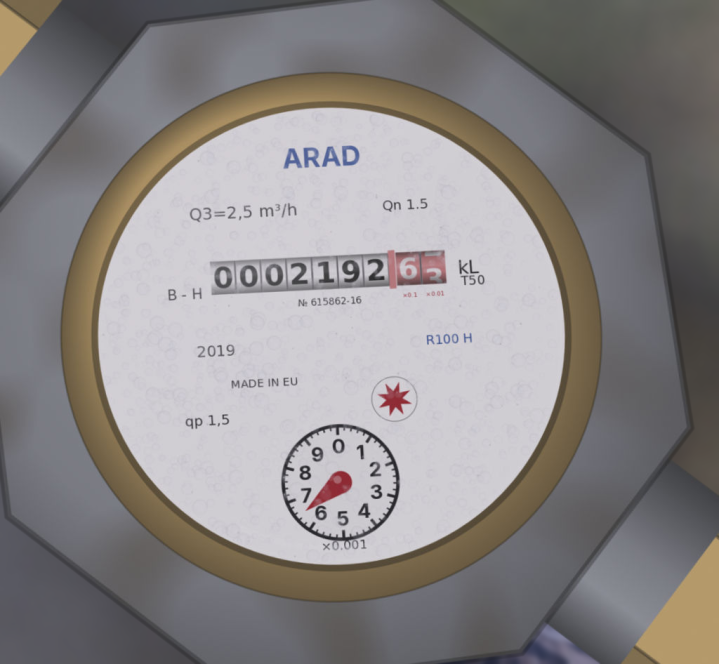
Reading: 2192.626 kL
